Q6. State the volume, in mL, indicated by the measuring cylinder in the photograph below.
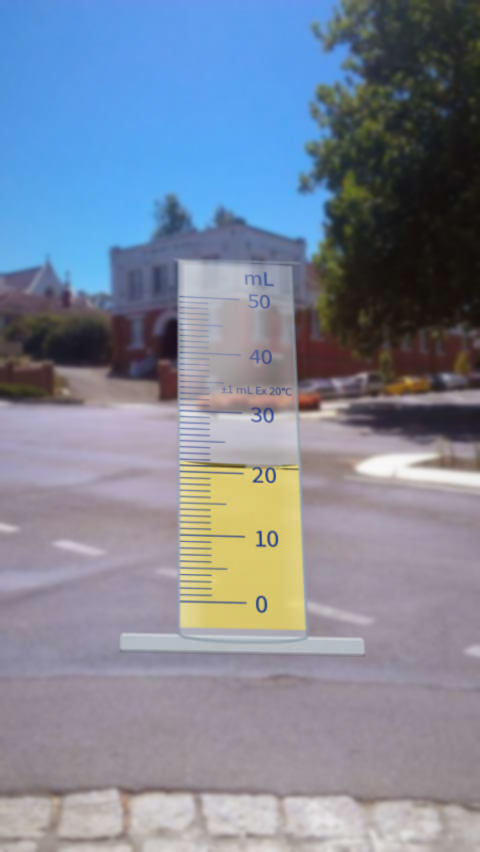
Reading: 21 mL
